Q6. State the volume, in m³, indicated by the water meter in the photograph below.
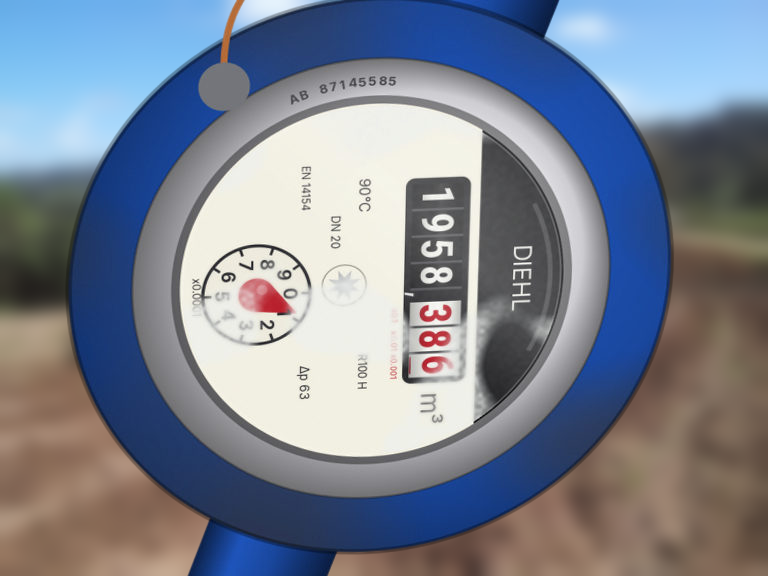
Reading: 1958.3860 m³
